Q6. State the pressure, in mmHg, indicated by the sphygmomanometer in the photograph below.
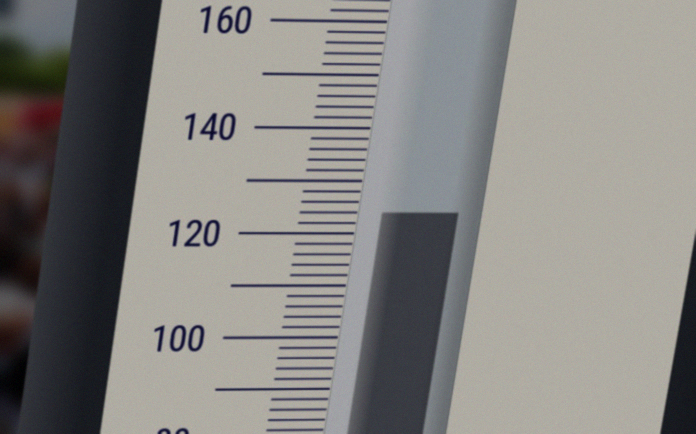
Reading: 124 mmHg
